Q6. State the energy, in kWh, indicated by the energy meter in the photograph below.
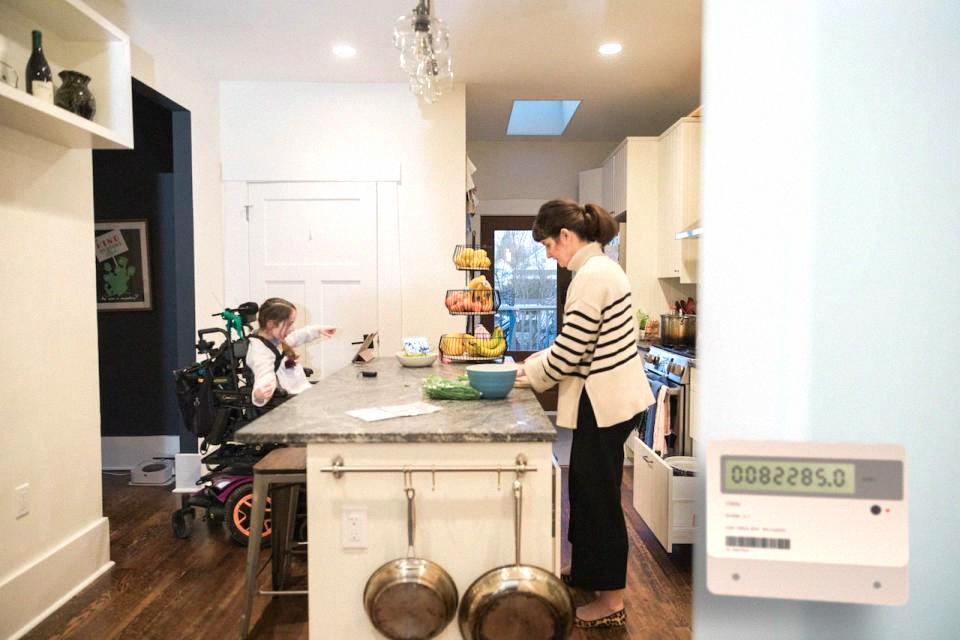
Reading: 82285.0 kWh
